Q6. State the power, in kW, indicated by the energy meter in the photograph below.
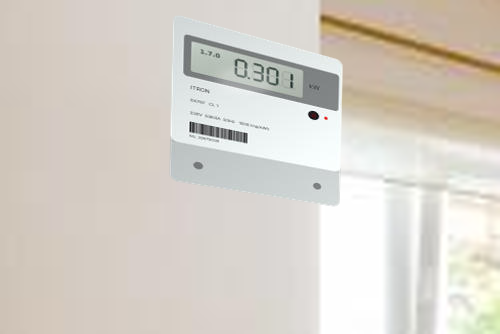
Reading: 0.301 kW
